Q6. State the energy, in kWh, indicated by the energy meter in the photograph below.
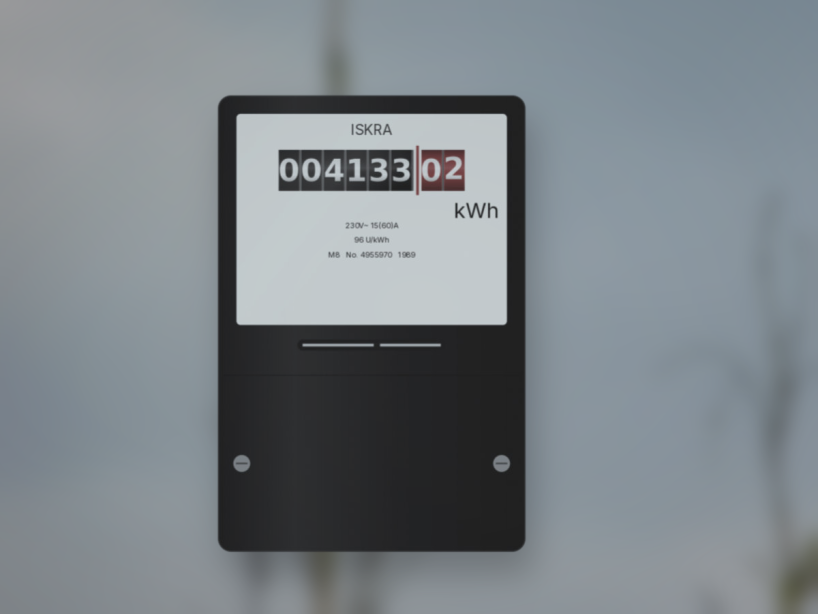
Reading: 4133.02 kWh
